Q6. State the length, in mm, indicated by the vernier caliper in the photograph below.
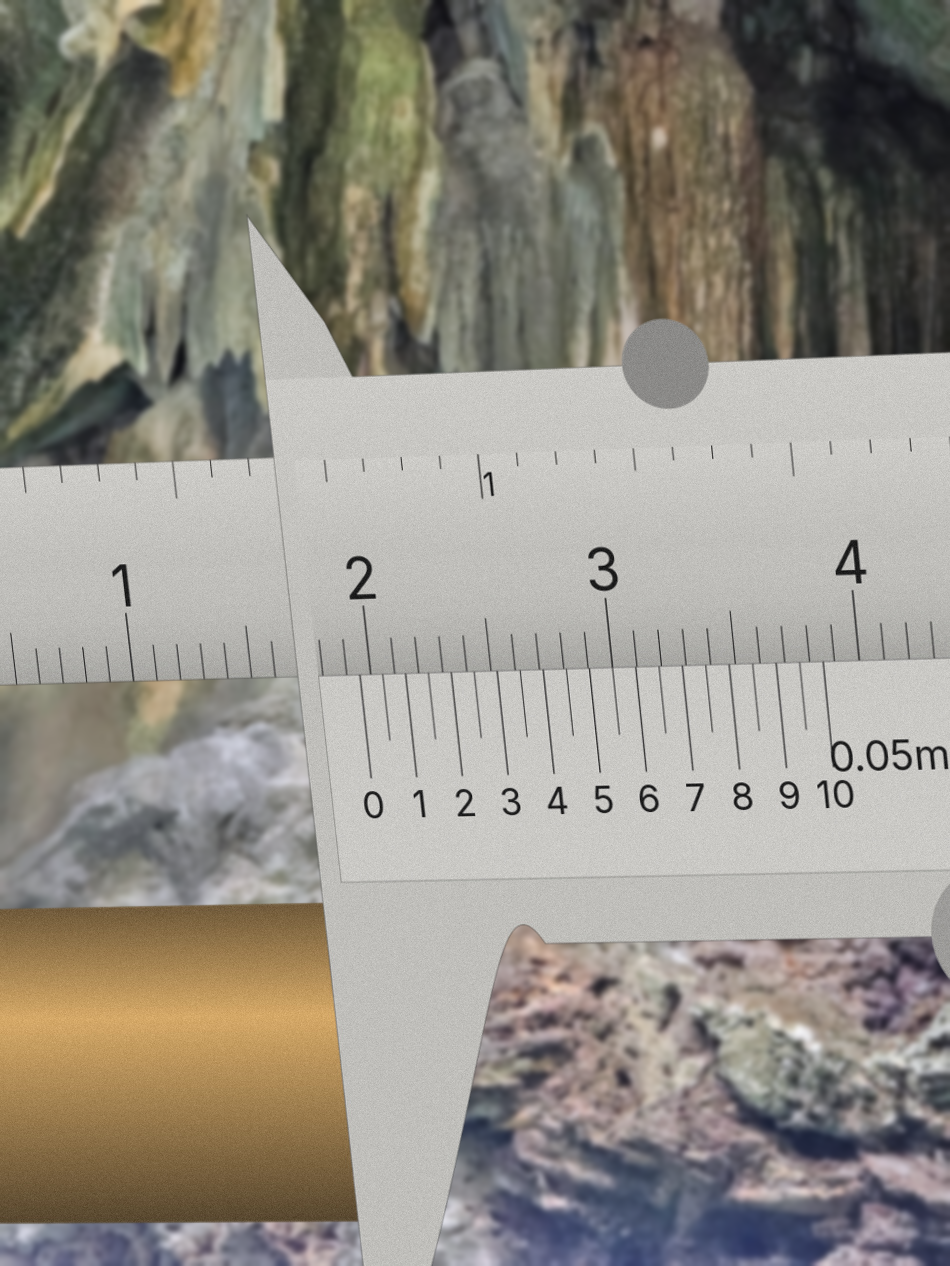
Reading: 19.55 mm
